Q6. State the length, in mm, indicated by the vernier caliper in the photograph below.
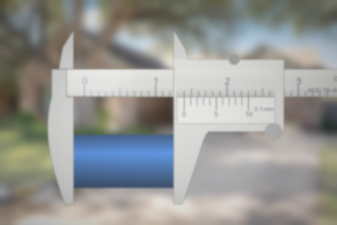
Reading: 14.0 mm
